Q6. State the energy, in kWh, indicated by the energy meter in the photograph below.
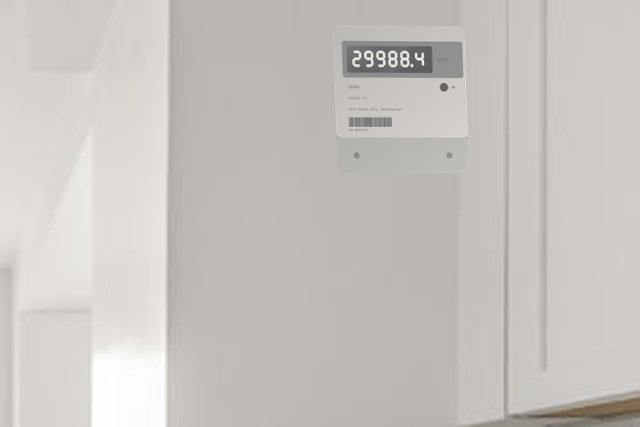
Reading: 29988.4 kWh
